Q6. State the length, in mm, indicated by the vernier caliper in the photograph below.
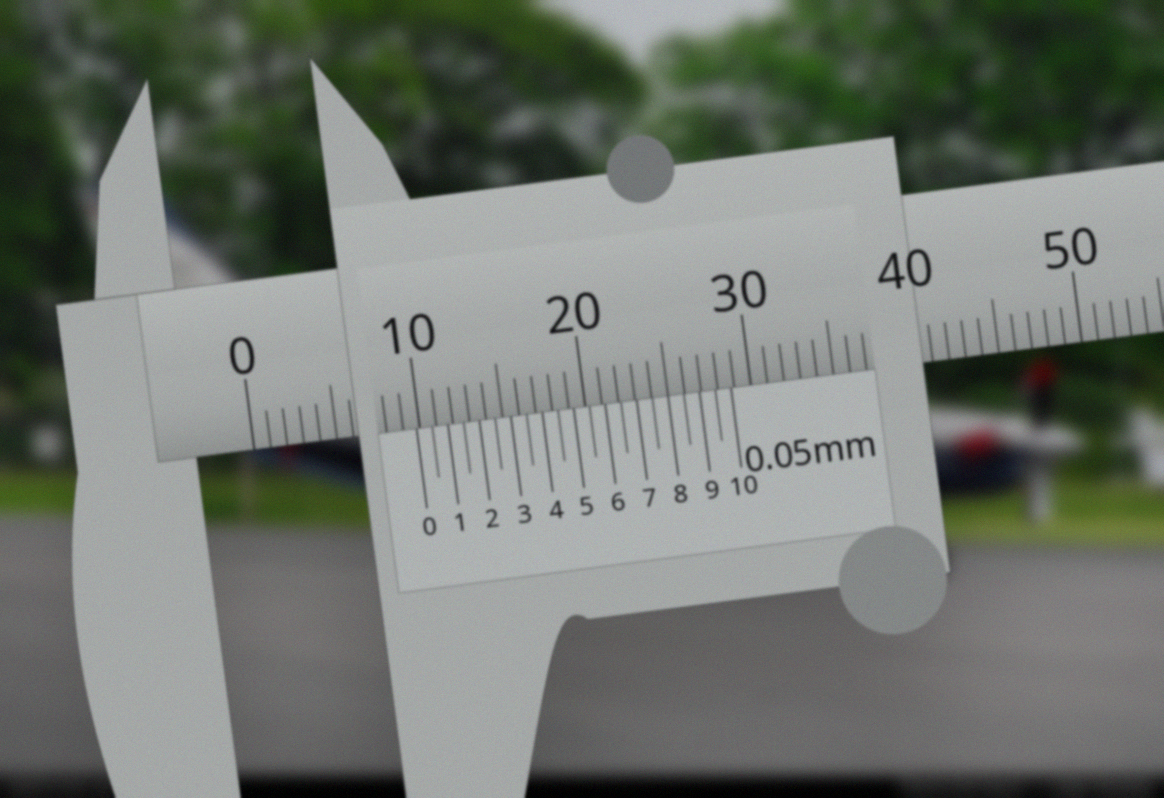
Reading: 9.8 mm
